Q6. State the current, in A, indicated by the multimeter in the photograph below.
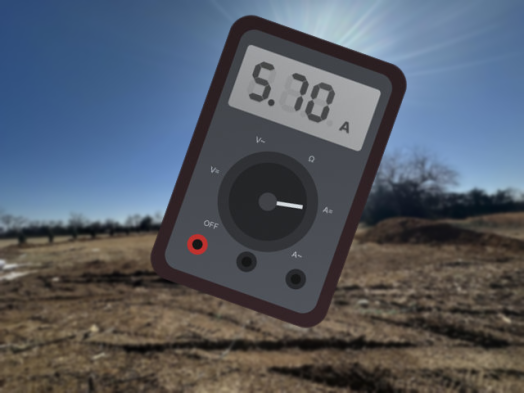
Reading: 5.70 A
